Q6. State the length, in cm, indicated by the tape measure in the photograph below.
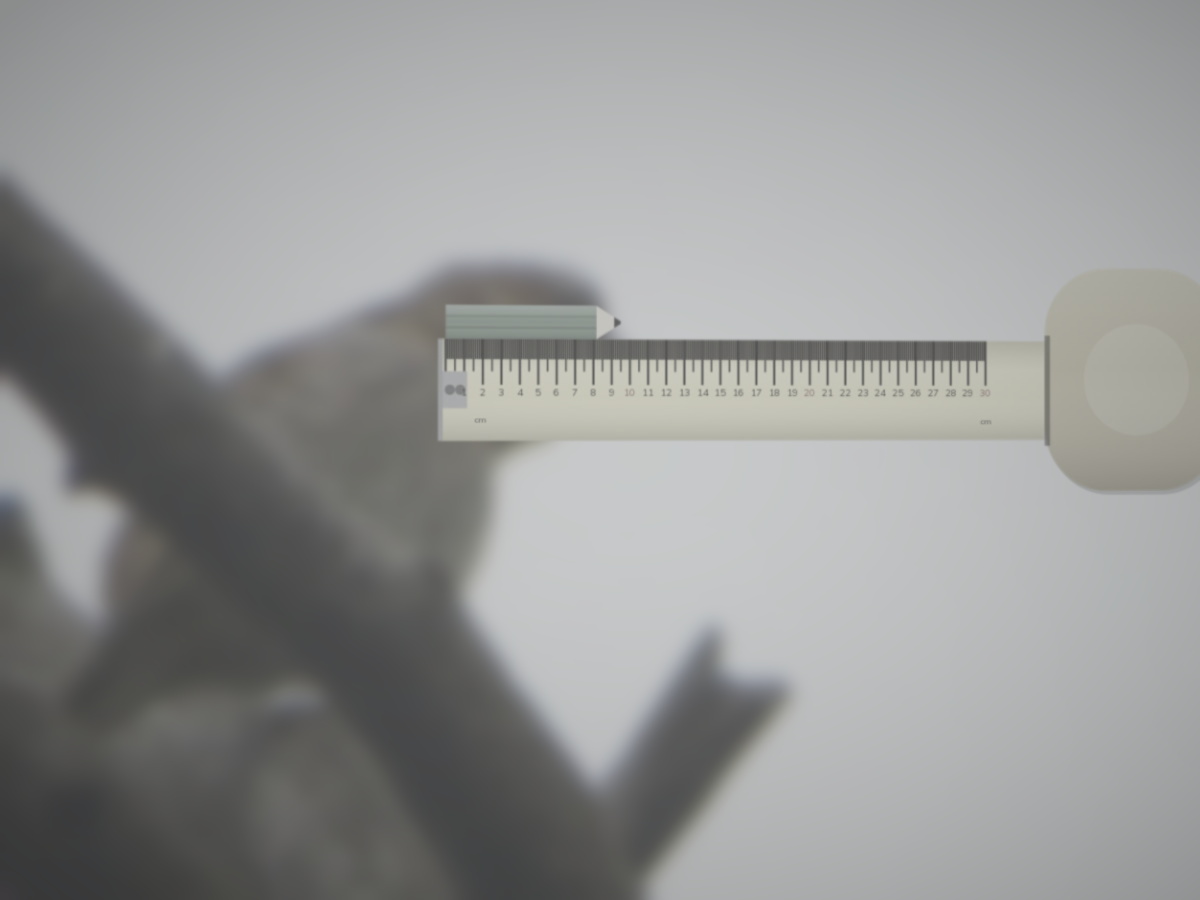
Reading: 9.5 cm
